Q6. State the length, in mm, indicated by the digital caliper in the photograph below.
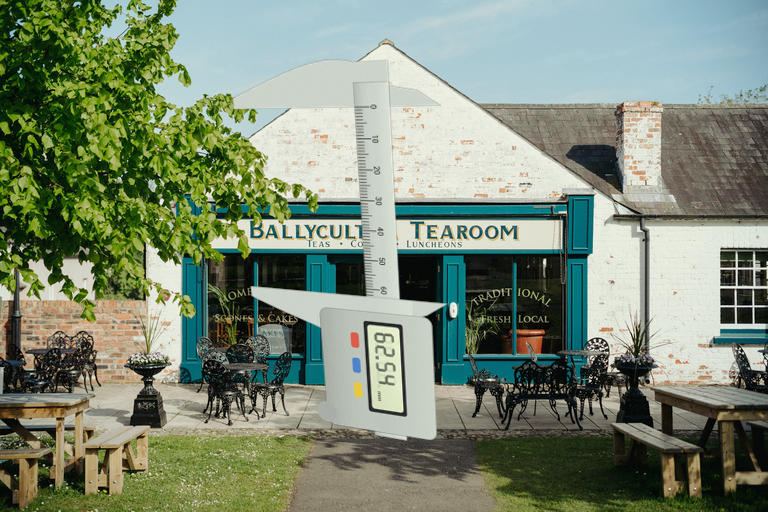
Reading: 62.54 mm
